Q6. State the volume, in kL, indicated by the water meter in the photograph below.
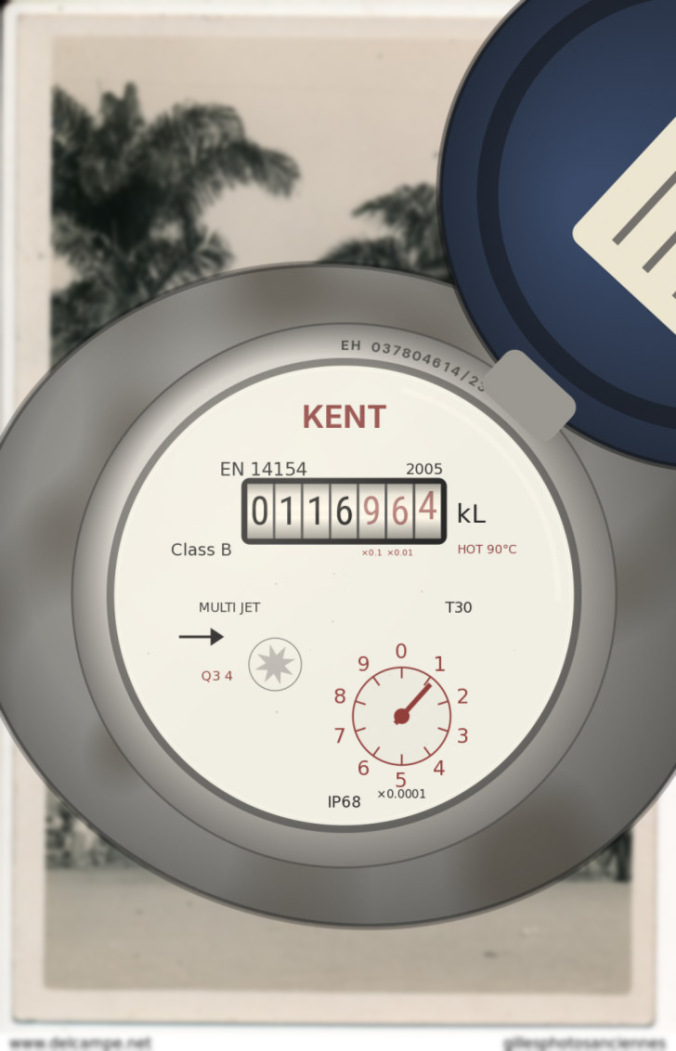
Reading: 116.9641 kL
